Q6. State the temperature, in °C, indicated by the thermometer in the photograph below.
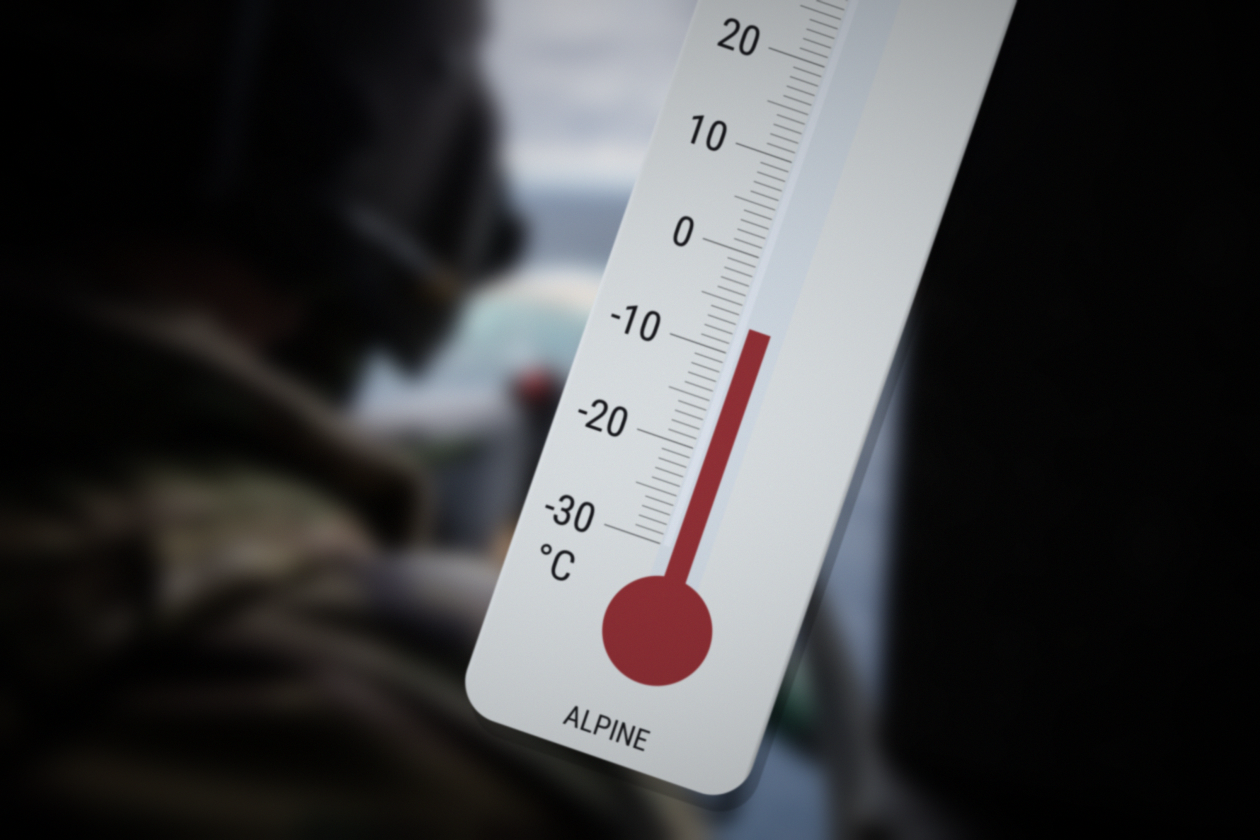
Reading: -7 °C
